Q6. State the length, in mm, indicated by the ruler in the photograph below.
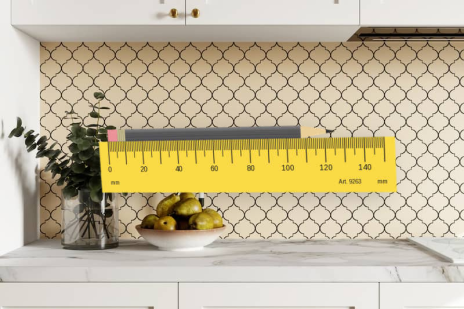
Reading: 125 mm
